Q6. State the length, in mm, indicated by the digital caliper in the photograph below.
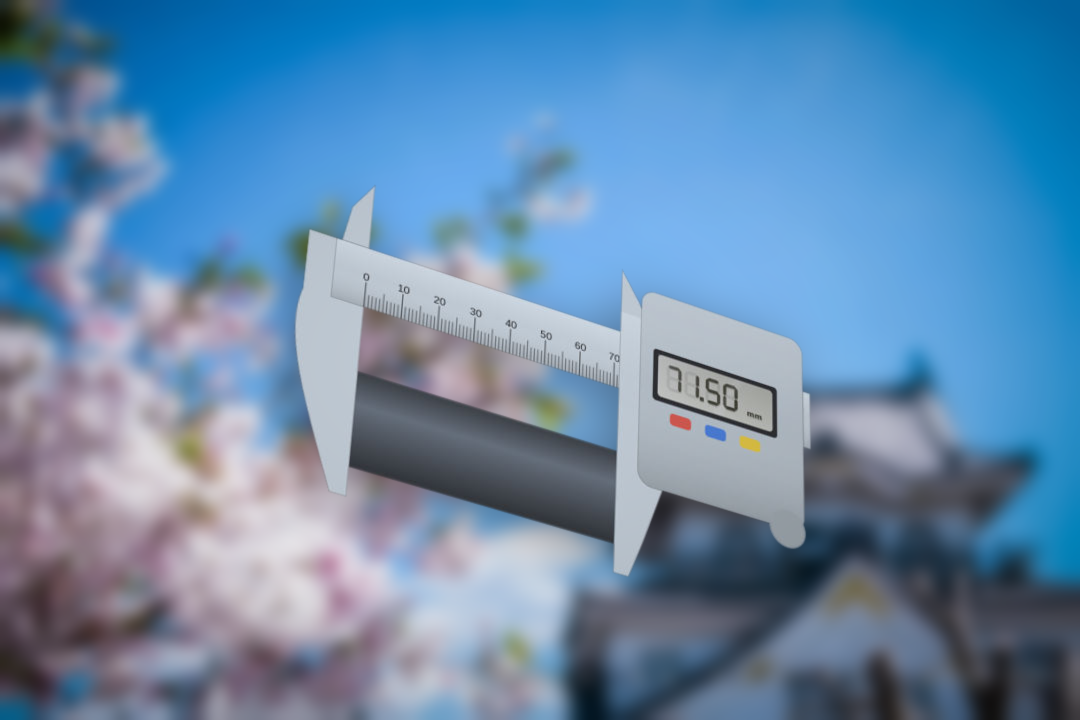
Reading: 71.50 mm
